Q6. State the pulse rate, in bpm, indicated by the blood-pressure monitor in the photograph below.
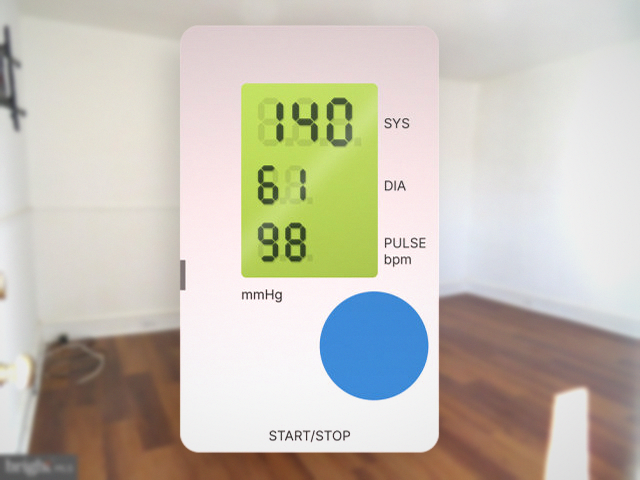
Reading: 98 bpm
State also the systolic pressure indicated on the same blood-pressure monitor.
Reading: 140 mmHg
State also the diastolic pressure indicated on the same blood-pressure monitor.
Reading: 61 mmHg
